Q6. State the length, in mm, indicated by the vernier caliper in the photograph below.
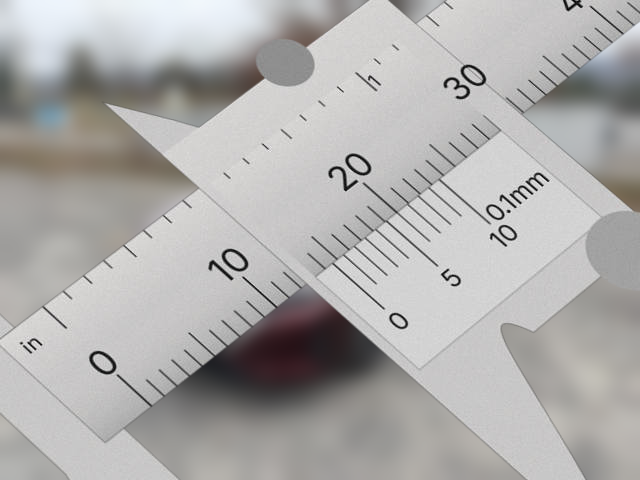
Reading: 14.6 mm
